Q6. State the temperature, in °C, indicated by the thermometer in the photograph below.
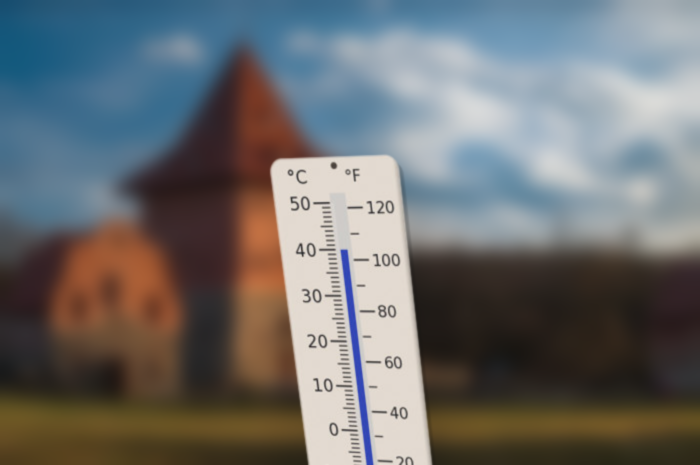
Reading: 40 °C
